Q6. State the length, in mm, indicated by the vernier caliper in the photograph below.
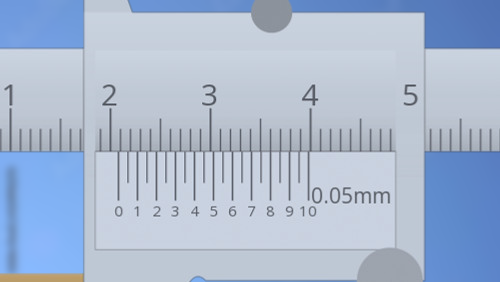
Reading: 20.8 mm
